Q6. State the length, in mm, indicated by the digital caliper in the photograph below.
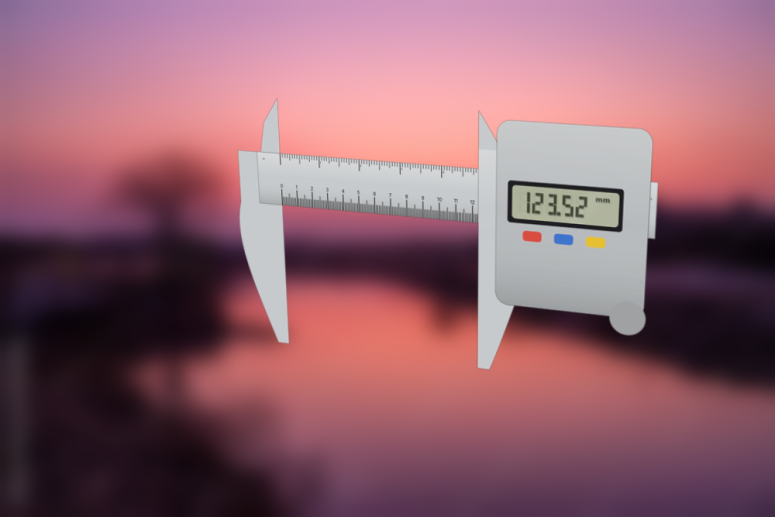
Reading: 123.52 mm
